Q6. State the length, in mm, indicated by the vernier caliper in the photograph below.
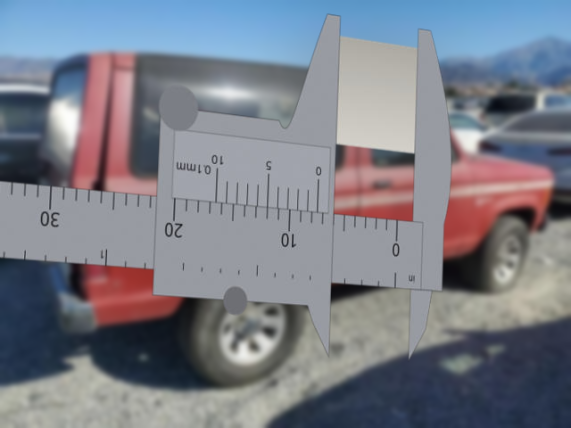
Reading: 7.5 mm
